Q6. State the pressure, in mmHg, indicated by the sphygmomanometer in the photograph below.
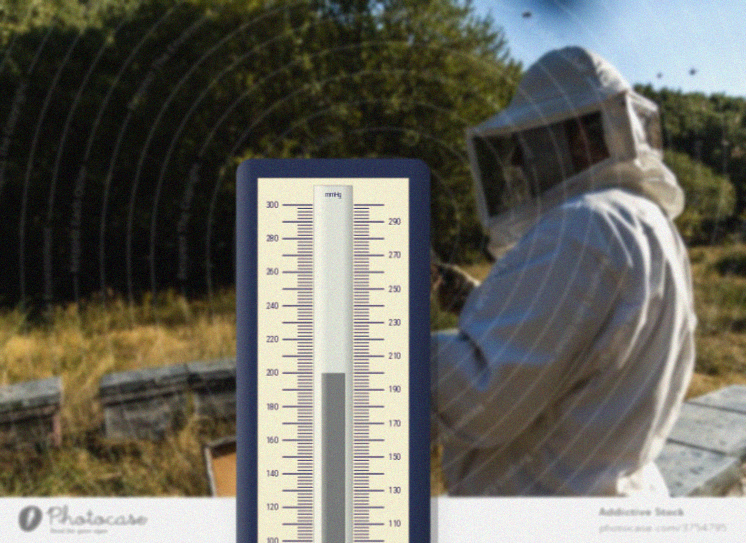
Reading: 200 mmHg
